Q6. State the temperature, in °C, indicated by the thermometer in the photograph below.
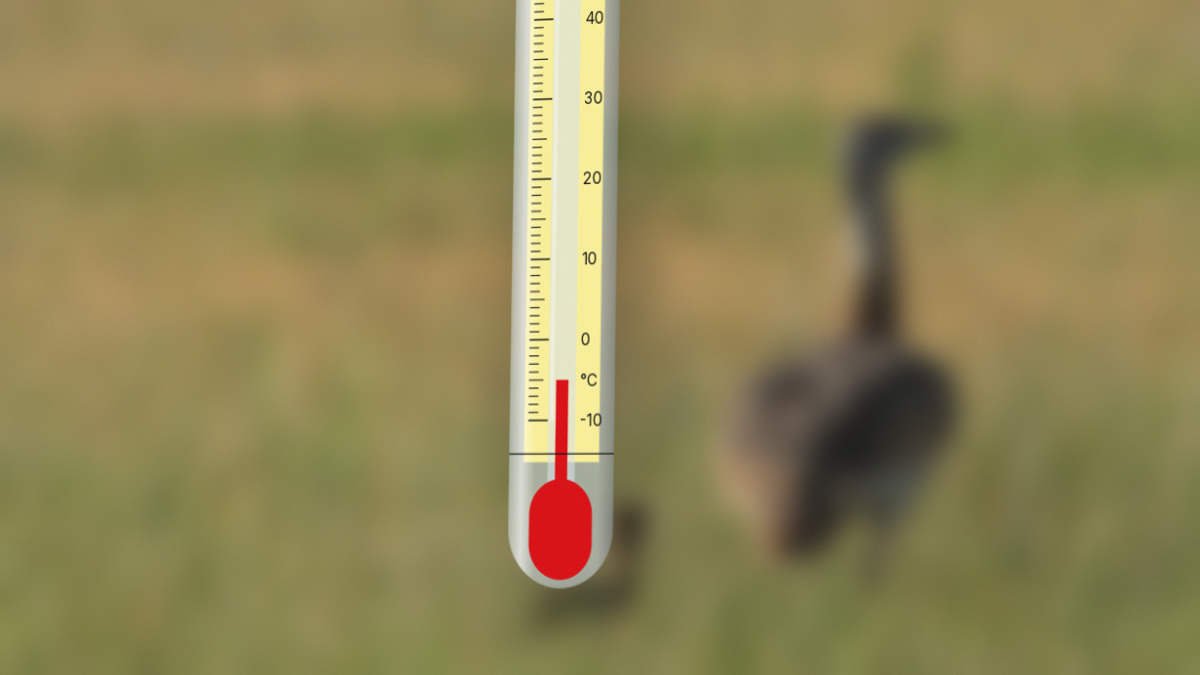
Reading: -5 °C
